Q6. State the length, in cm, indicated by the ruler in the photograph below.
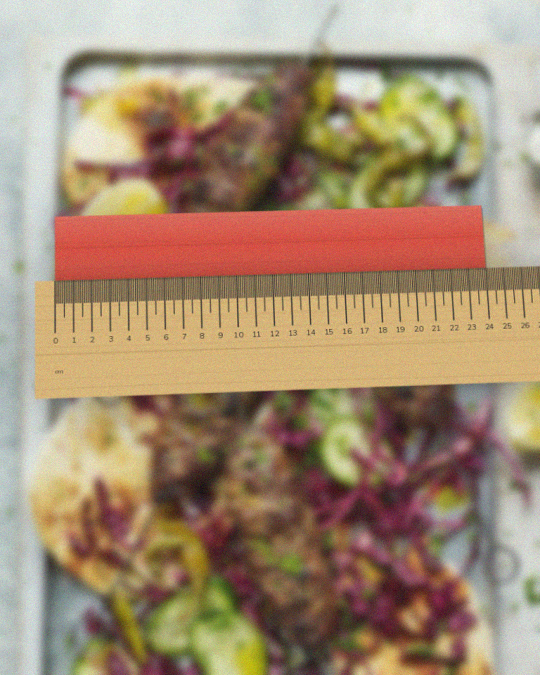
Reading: 24 cm
